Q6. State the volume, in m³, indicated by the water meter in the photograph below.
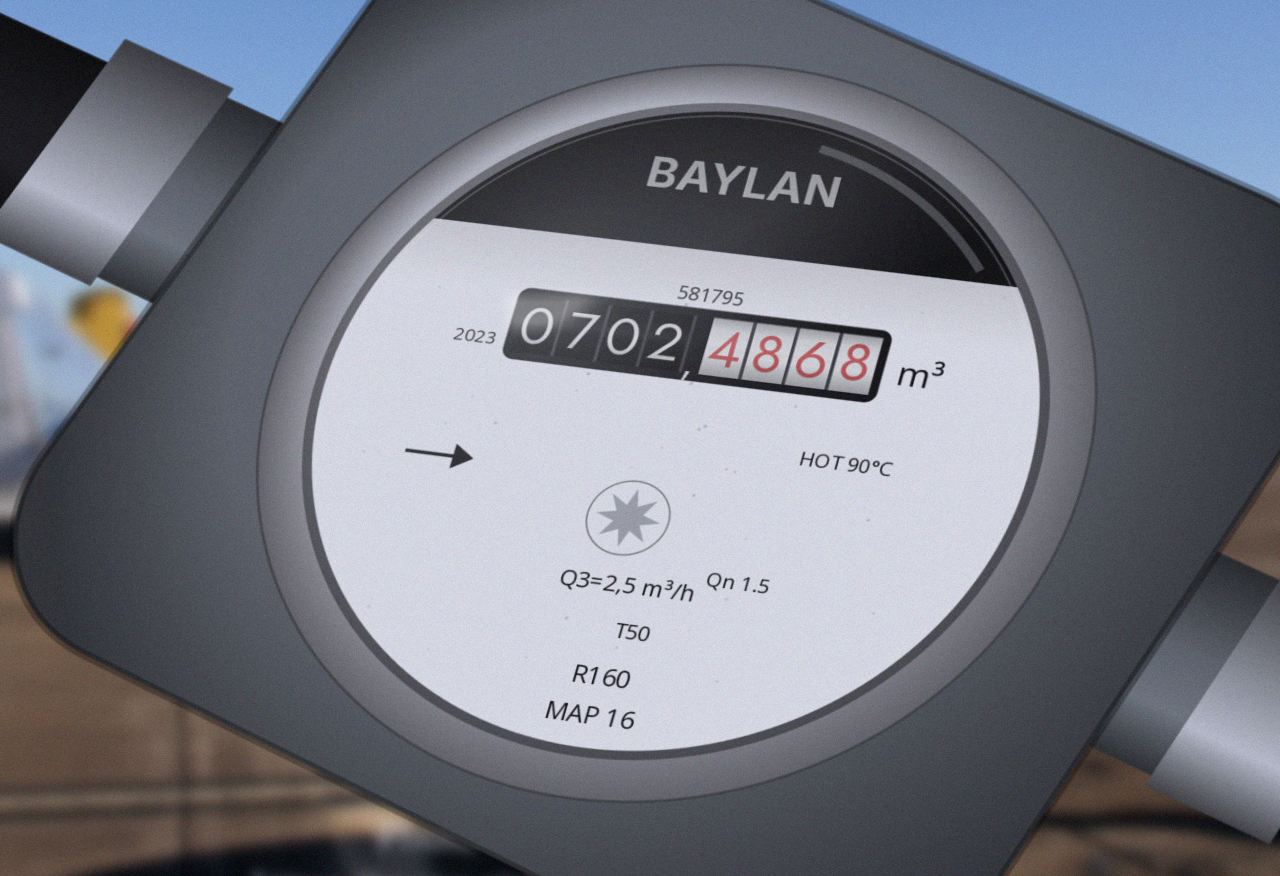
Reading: 702.4868 m³
